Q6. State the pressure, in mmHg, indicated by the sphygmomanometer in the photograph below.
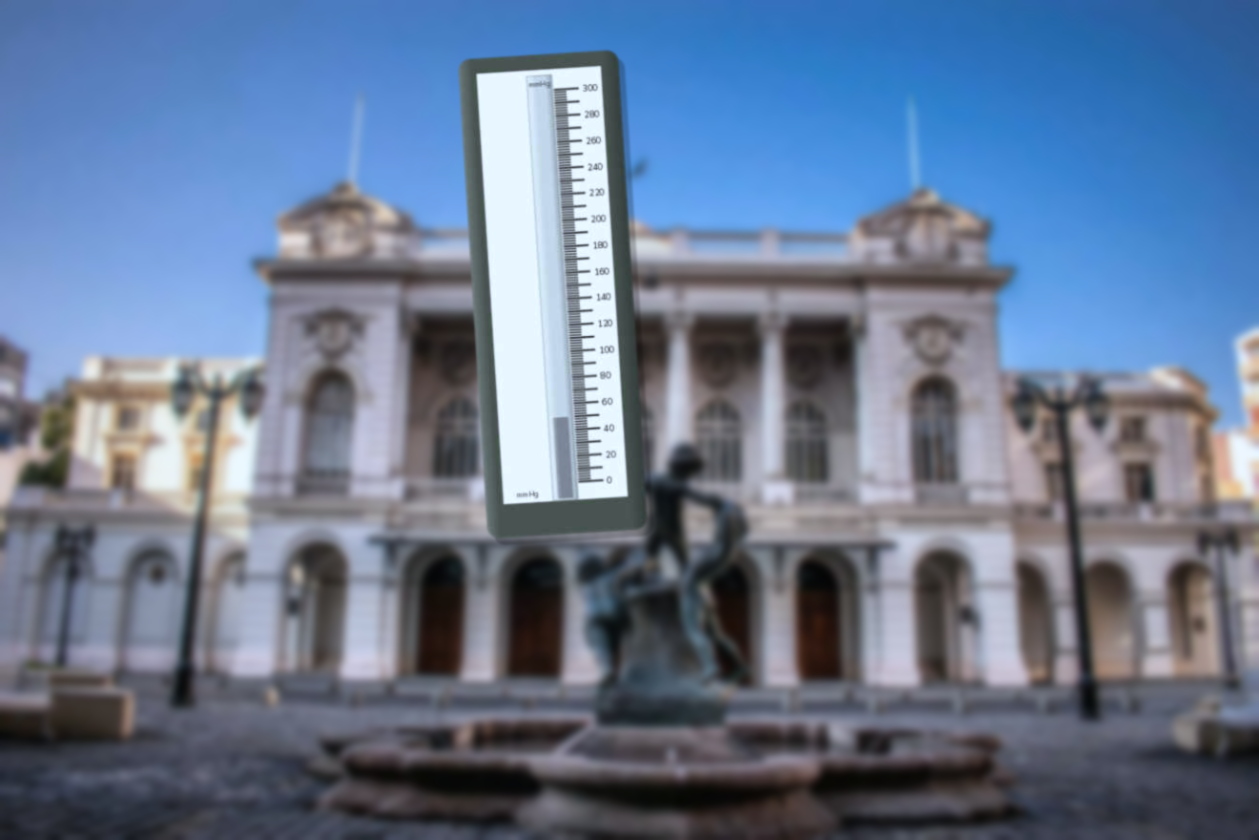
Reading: 50 mmHg
